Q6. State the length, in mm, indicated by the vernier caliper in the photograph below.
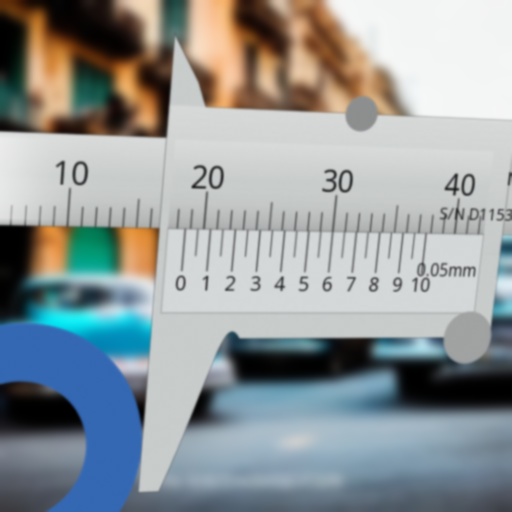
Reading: 18.6 mm
